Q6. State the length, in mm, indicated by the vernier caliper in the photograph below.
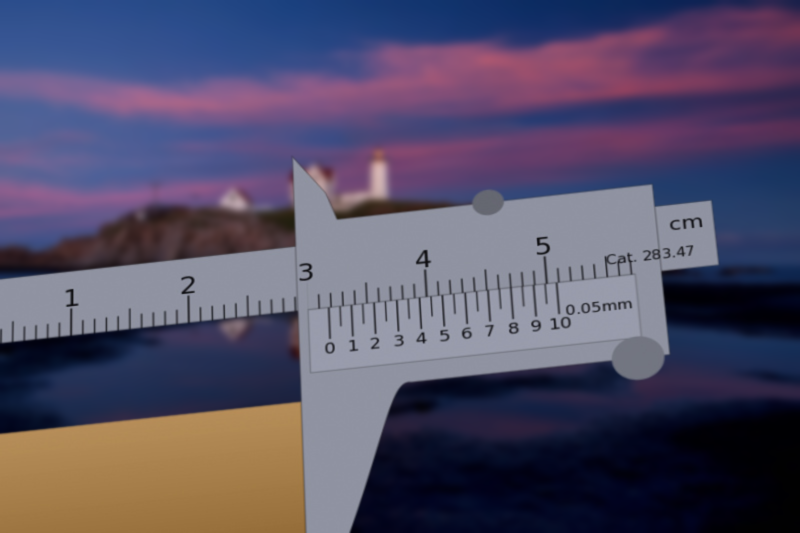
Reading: 31.8 mm
